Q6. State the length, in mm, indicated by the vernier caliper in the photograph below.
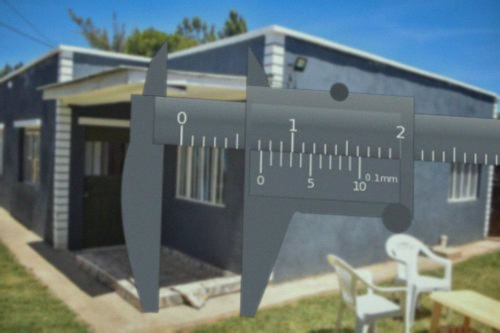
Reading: 7.2 mm
